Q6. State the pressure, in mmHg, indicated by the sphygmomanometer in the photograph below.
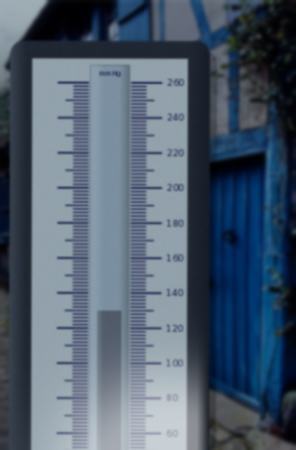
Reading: 130 mmHg
